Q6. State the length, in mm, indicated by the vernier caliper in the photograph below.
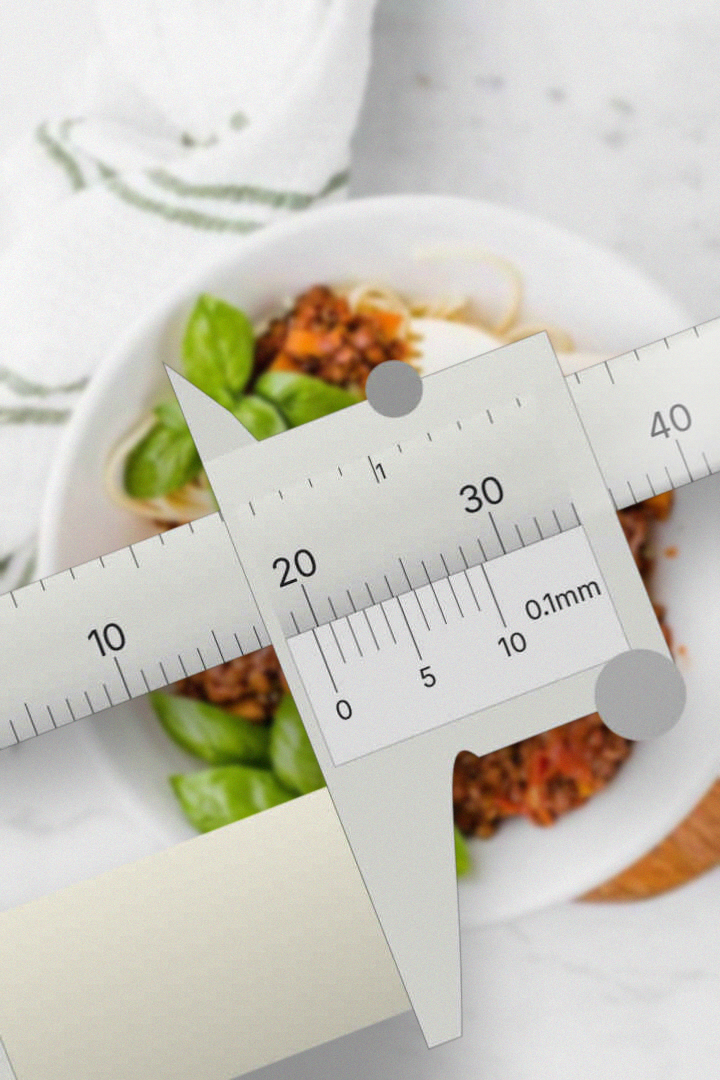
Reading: 19.7 mm
